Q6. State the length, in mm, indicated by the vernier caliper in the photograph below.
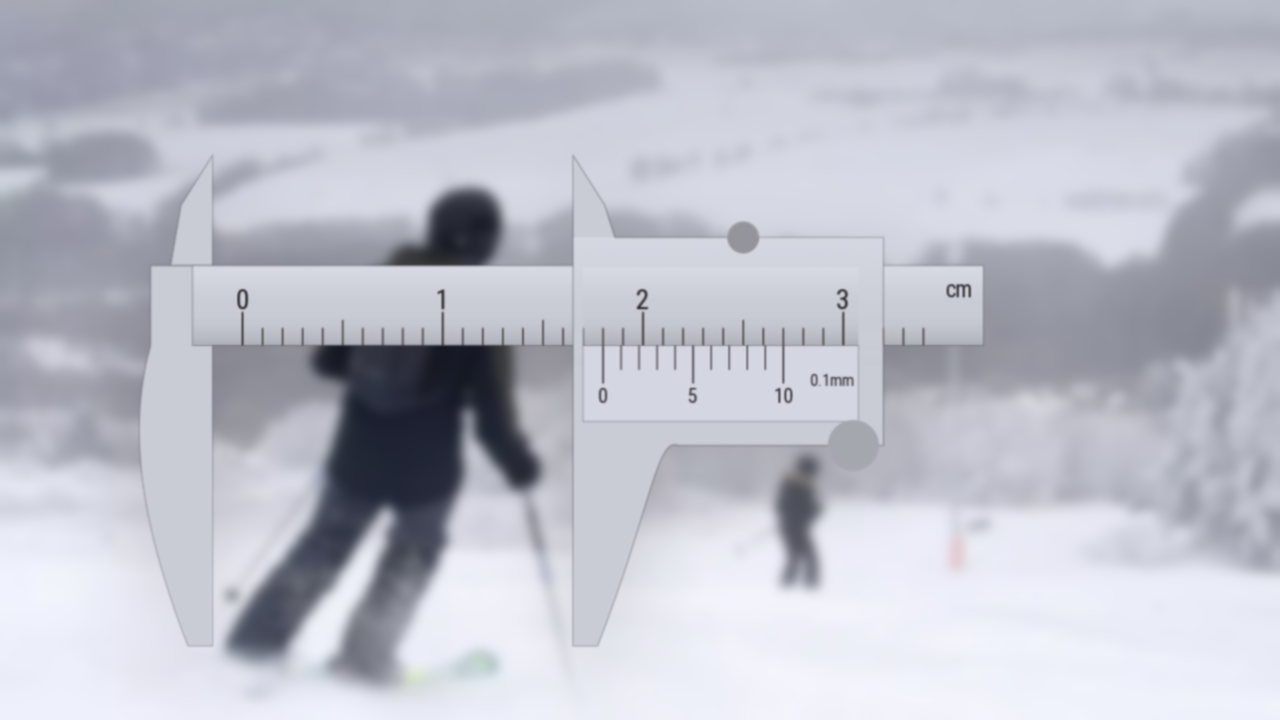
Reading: 18.0 mm
